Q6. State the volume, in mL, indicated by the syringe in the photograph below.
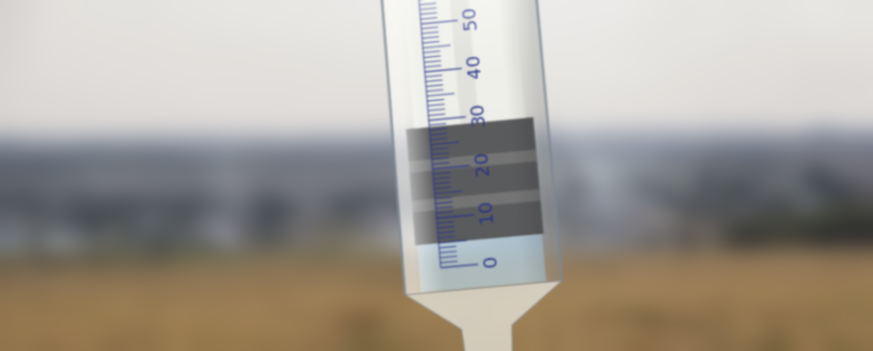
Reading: 5 mL
